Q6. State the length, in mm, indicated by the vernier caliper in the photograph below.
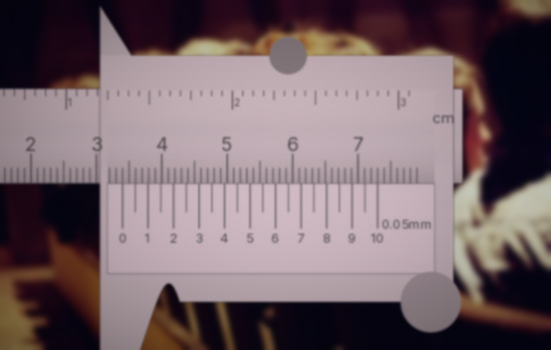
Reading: 34.0 mm
